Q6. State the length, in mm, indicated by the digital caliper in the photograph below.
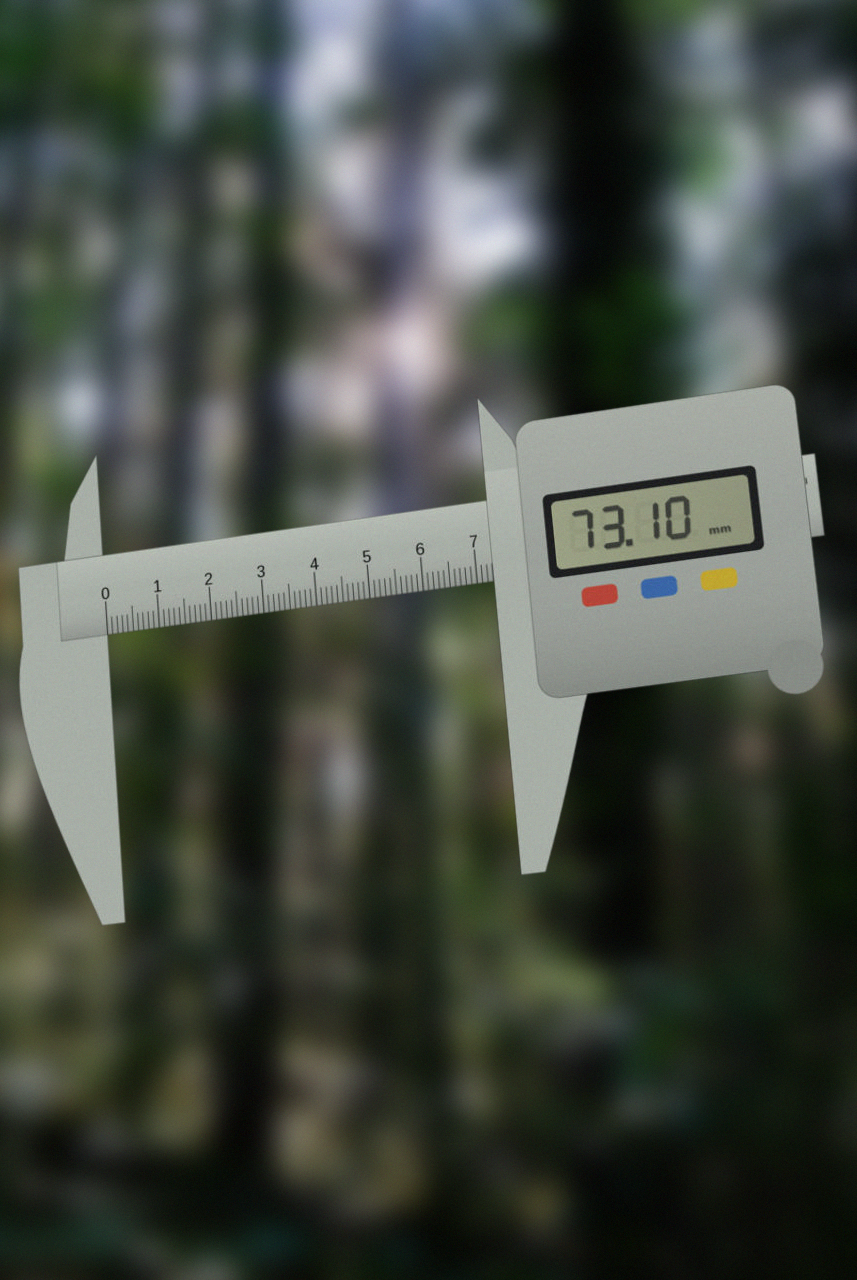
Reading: 73.10 mm
